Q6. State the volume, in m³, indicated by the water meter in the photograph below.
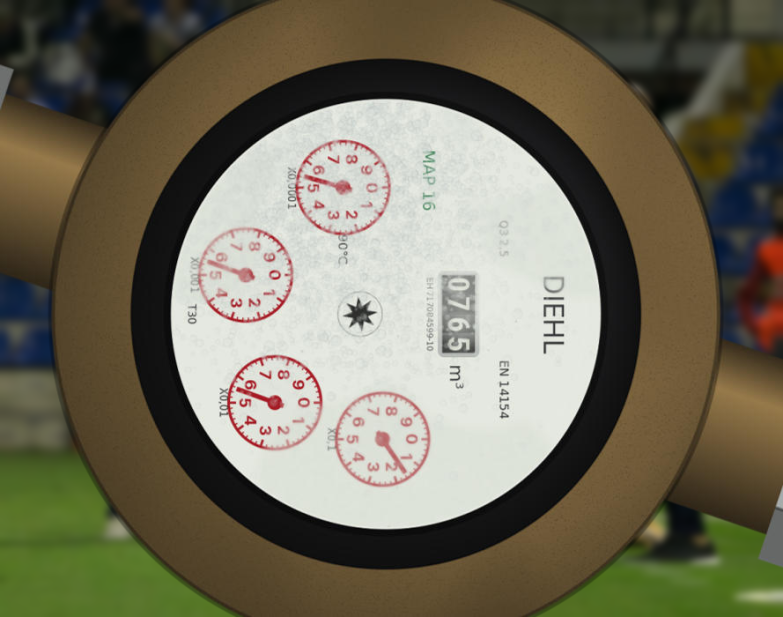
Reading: 765.1555 m³
